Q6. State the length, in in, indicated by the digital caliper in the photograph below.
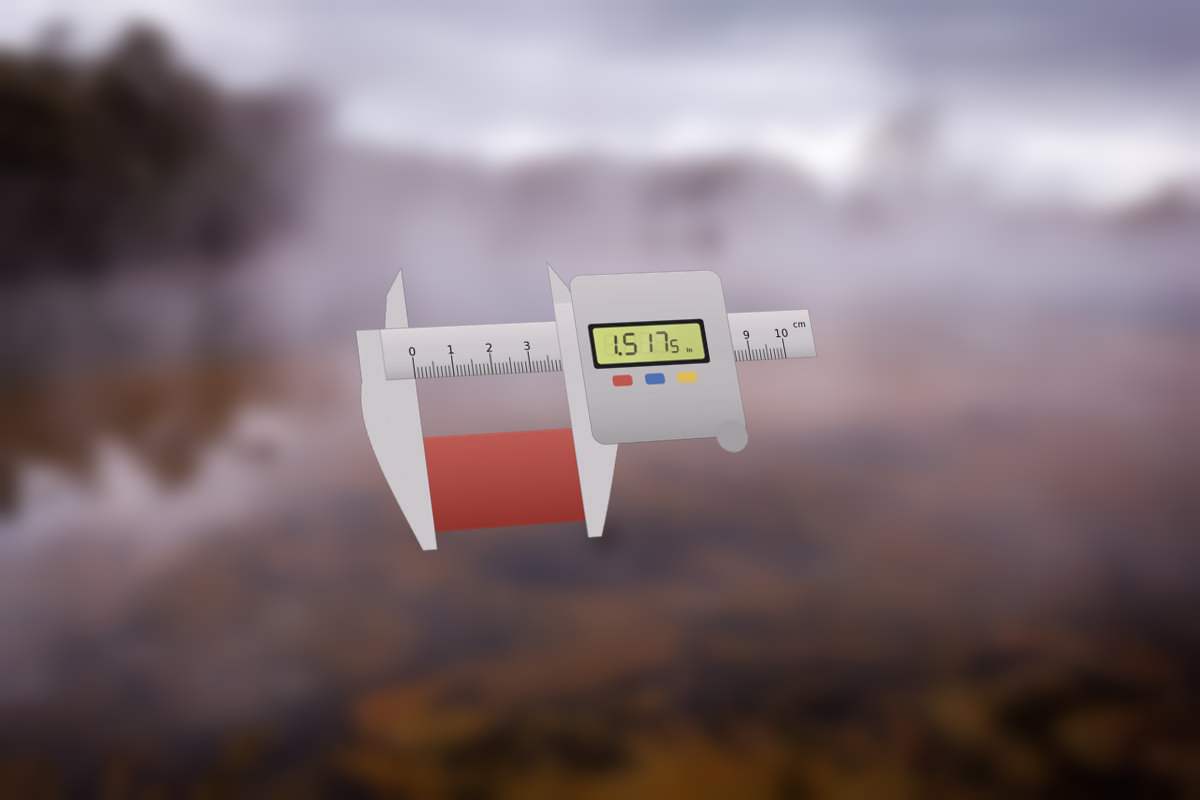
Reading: 1.5175 in
